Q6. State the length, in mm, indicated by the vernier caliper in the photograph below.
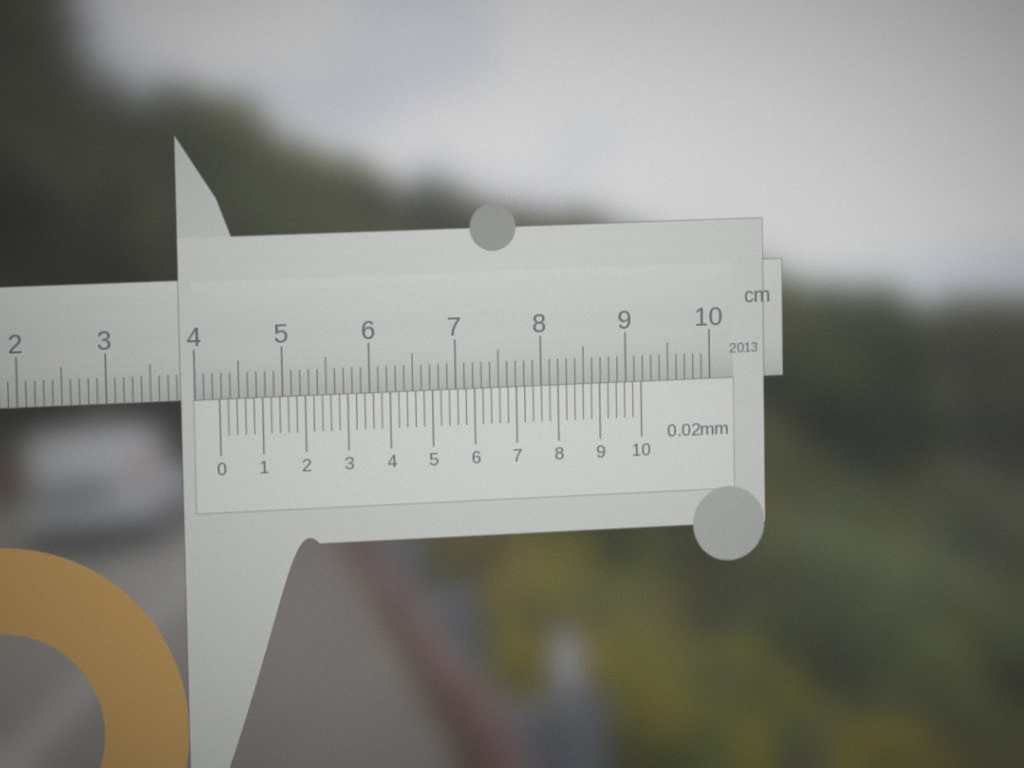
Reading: 42.8 mm
